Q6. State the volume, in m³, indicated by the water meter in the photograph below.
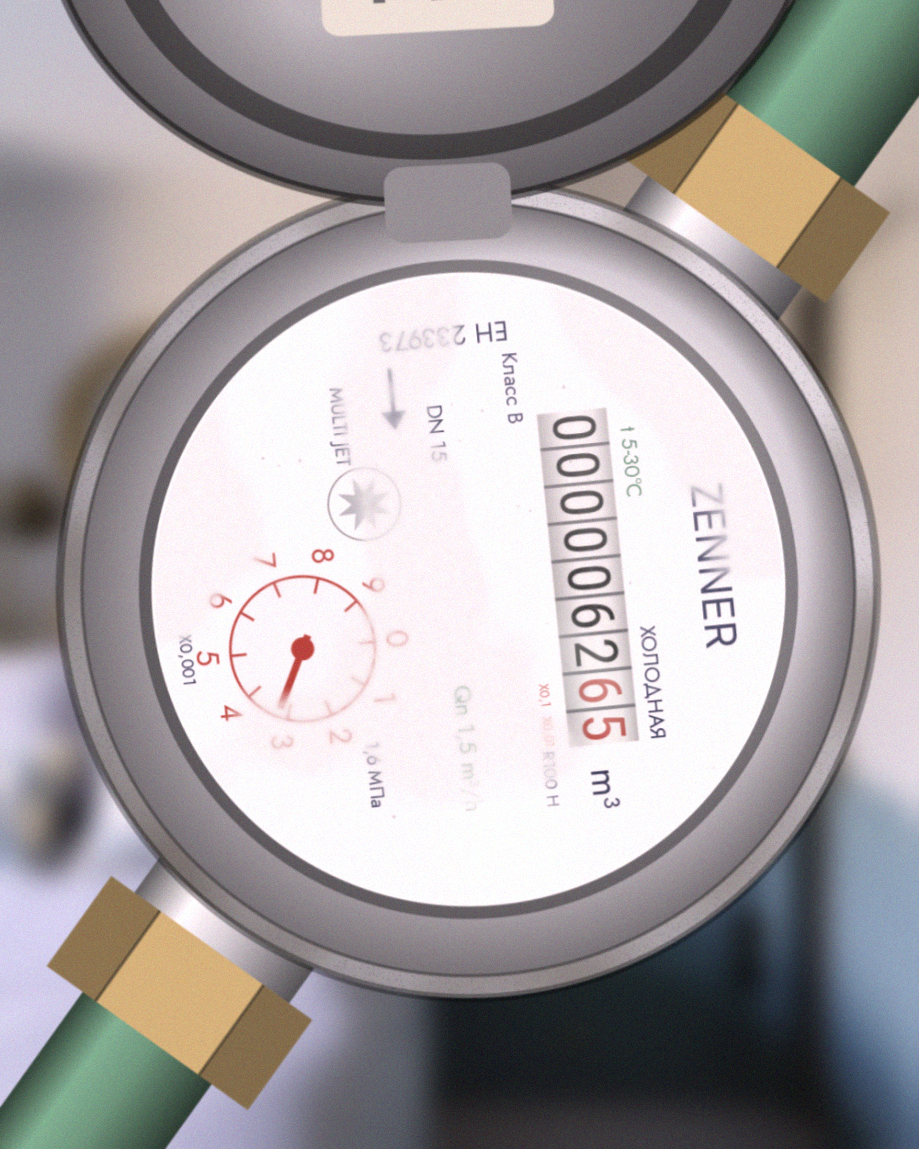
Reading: 62.653 m³
